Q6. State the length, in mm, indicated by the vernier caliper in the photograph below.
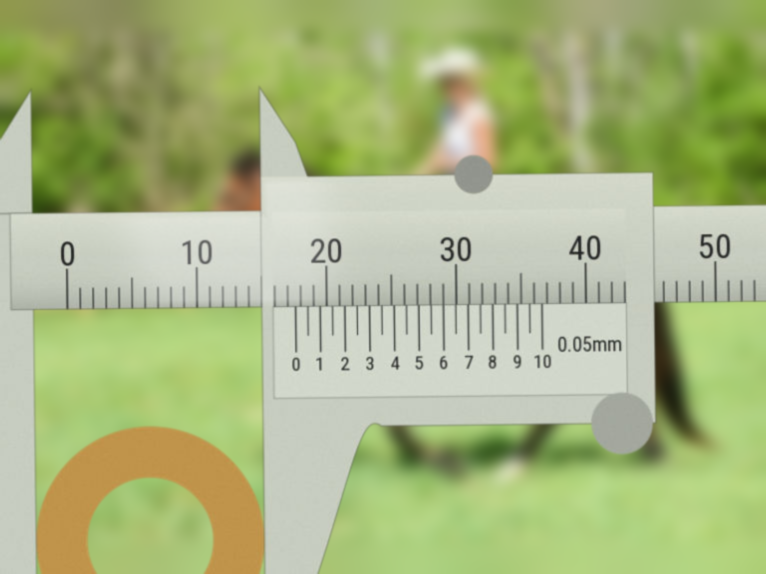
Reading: 17.6 mm
